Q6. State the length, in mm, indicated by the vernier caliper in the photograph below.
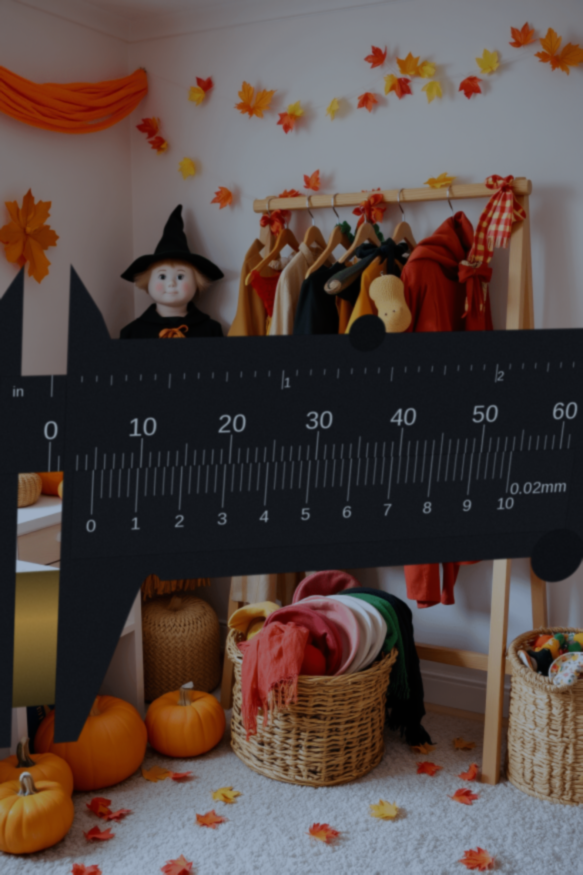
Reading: 4.8 mm
